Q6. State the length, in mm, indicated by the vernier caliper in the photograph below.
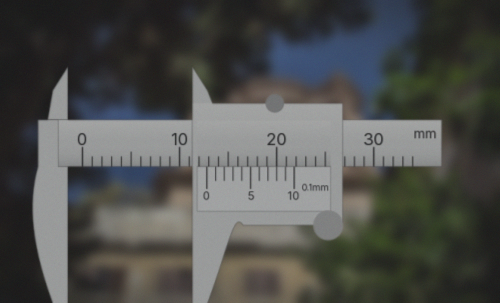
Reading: 12.8 mm
